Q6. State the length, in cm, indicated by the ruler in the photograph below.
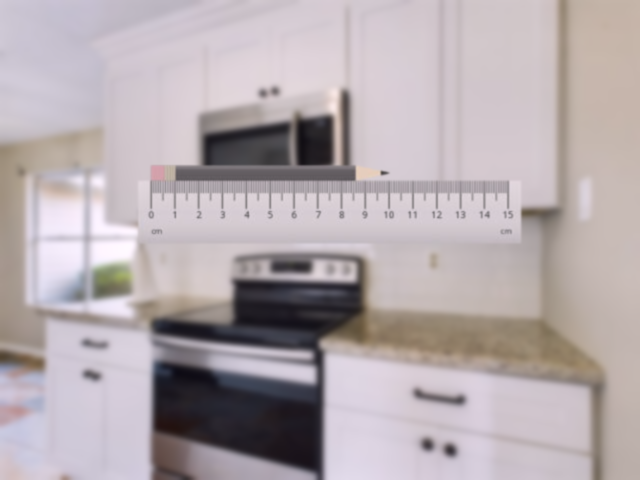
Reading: 10 cm
